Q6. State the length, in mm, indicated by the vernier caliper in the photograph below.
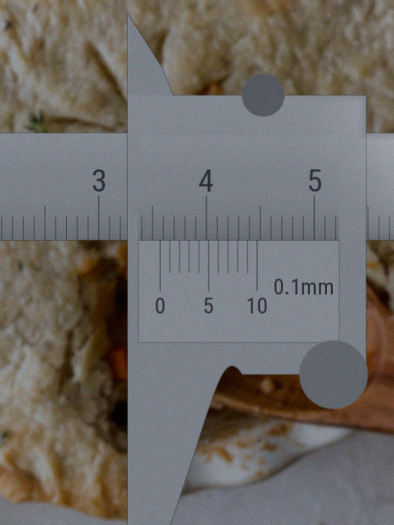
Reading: 35.7 mm
